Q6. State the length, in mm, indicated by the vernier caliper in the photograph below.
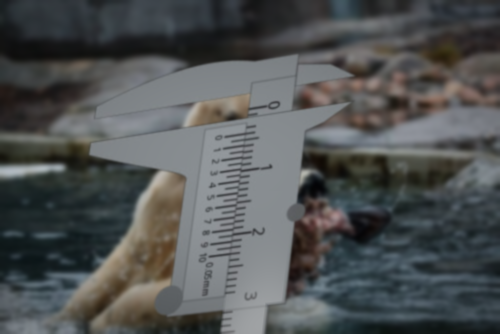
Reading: 4.0 mm
